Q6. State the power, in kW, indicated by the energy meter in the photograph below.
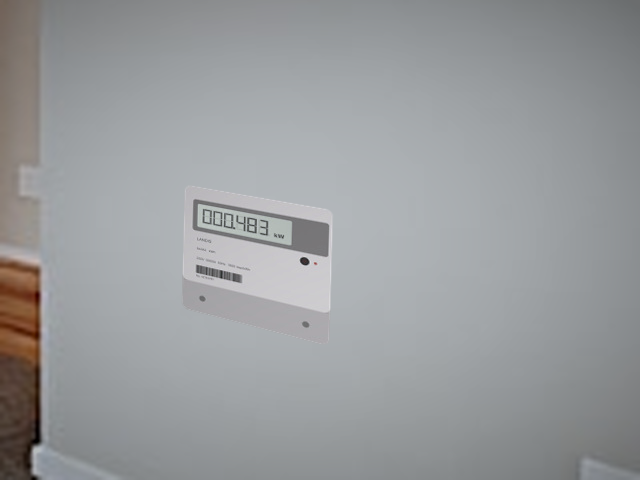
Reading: 0.483 kW
